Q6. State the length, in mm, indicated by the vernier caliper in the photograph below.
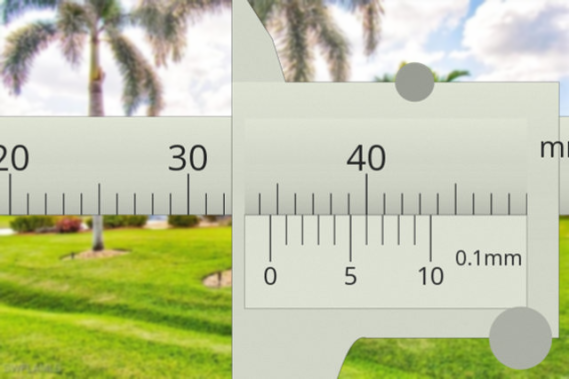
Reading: 34.6 mm
